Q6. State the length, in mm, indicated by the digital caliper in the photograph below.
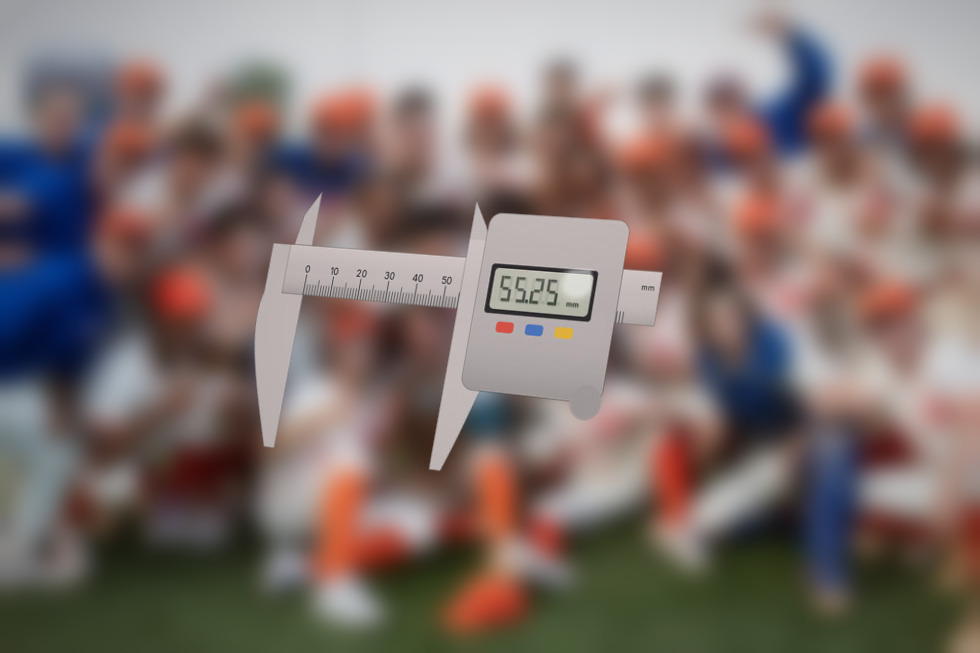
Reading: 55.25 mm
